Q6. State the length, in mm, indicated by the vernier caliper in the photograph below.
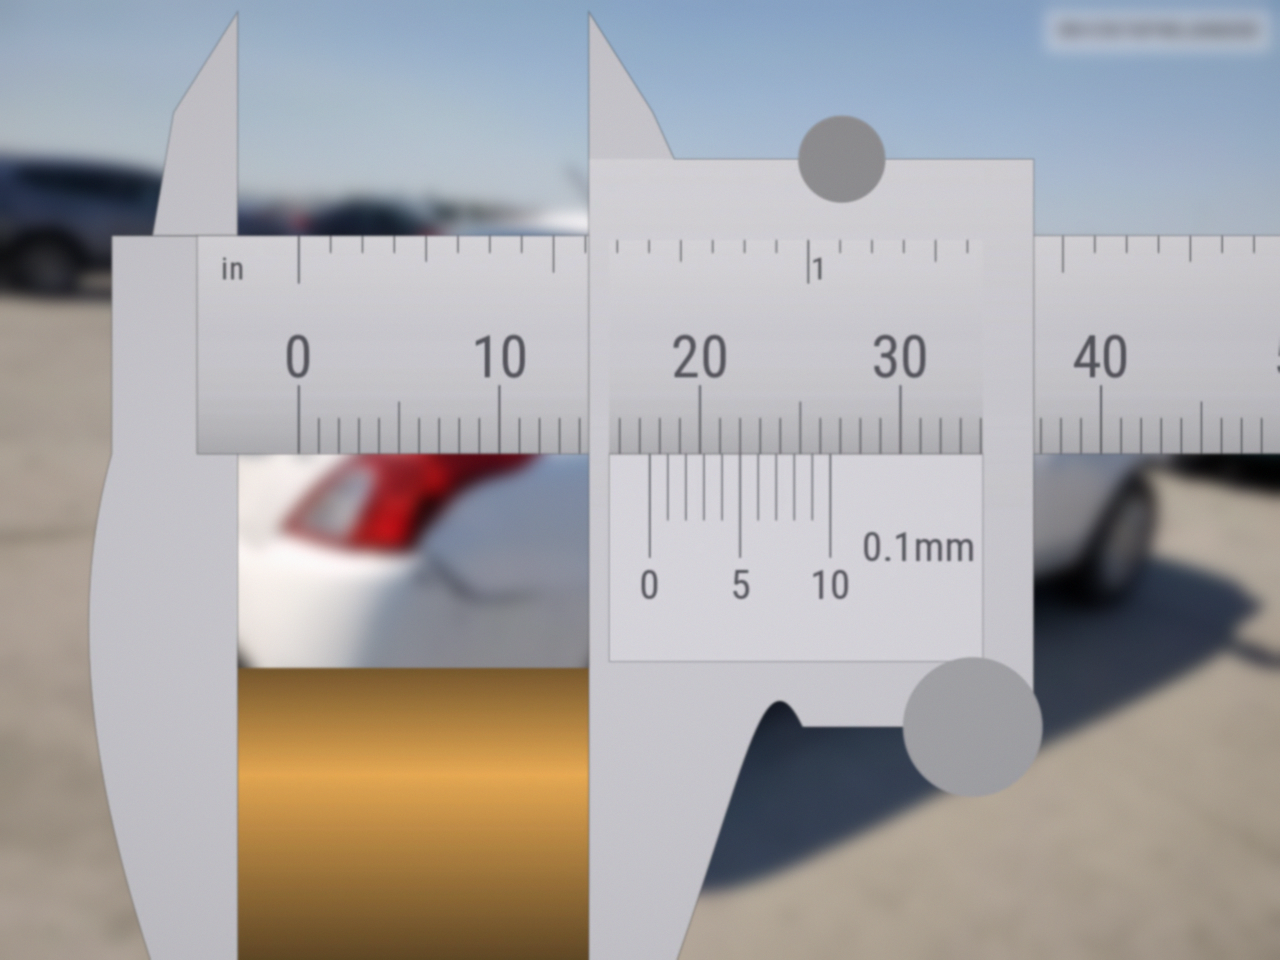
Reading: 17.5 mm
